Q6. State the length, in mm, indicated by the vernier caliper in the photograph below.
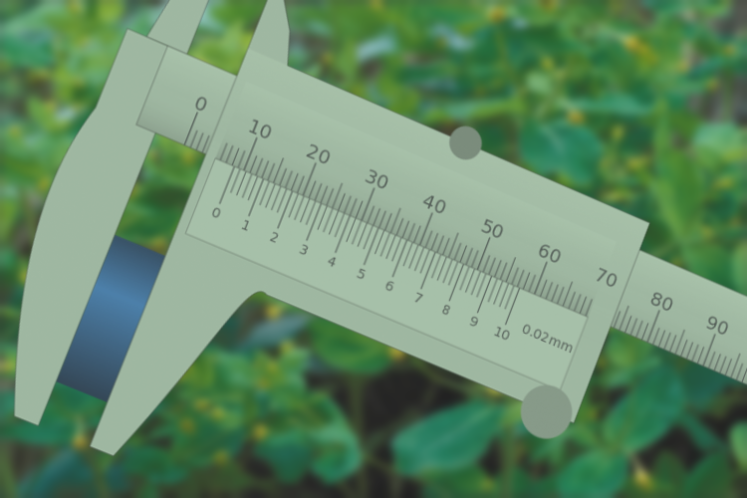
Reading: 8.4 mm
